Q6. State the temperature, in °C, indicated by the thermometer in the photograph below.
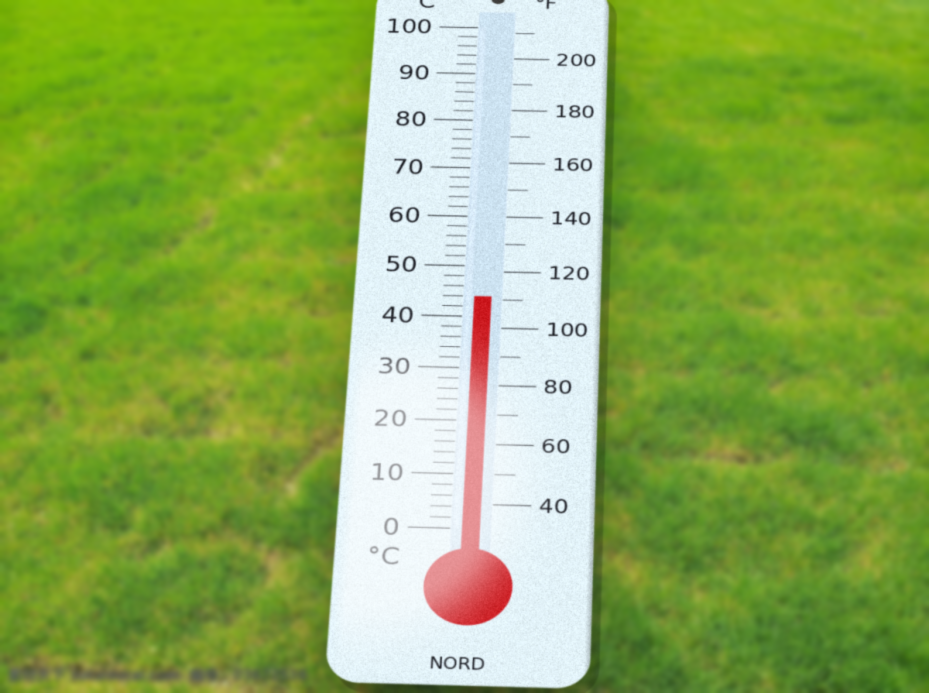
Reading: 44 °C
